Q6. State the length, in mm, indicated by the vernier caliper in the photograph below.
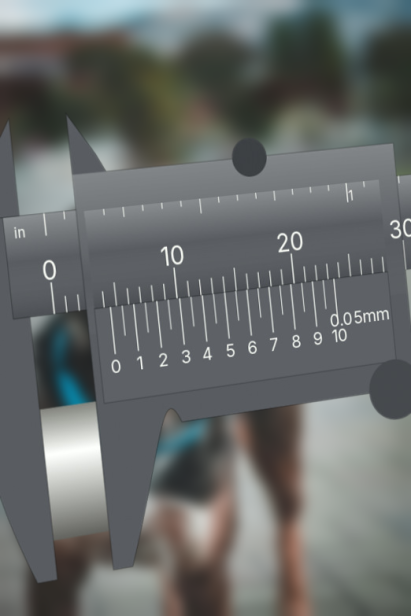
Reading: 4.5 mm
